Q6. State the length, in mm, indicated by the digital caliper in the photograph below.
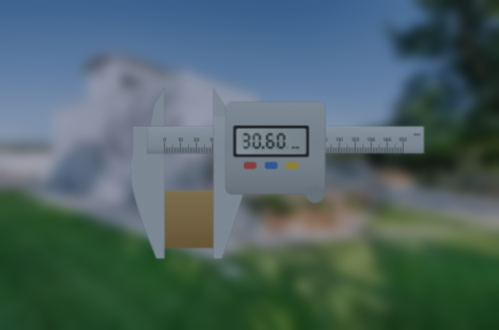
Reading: 30.60 mm
